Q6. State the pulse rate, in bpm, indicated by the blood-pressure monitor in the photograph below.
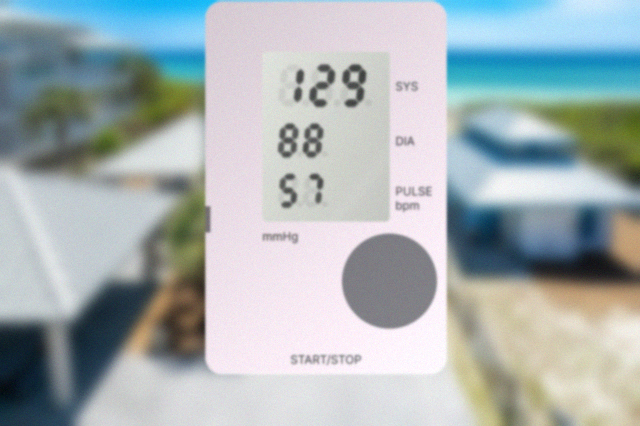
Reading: 57 bpm
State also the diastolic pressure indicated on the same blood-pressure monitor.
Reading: 88 mmHg
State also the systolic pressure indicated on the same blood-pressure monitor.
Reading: 129 mmHg
